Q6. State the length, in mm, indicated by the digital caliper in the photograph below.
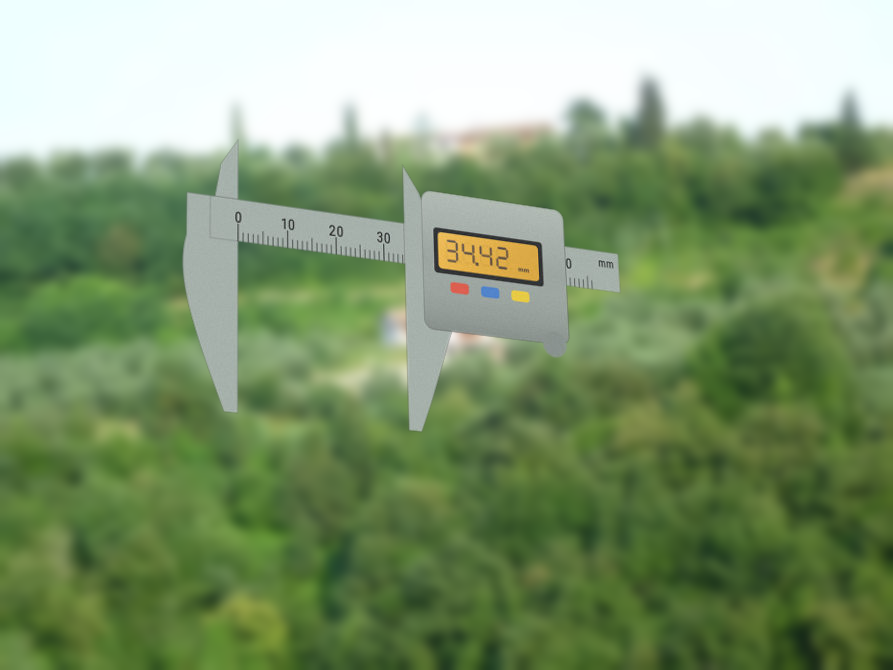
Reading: 34.42 mm
